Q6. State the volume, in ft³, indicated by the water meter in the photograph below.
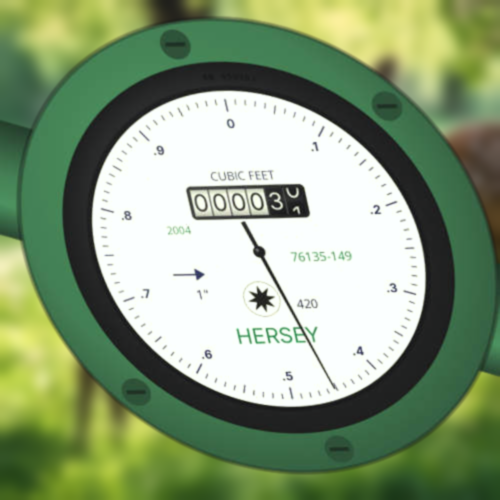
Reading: 30.45 ft³
